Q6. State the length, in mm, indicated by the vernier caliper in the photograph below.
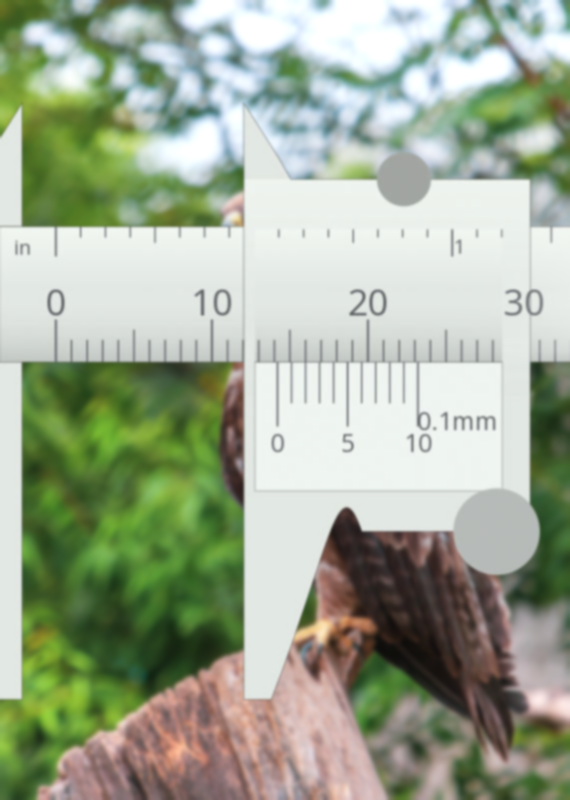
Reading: 14.2 mm
